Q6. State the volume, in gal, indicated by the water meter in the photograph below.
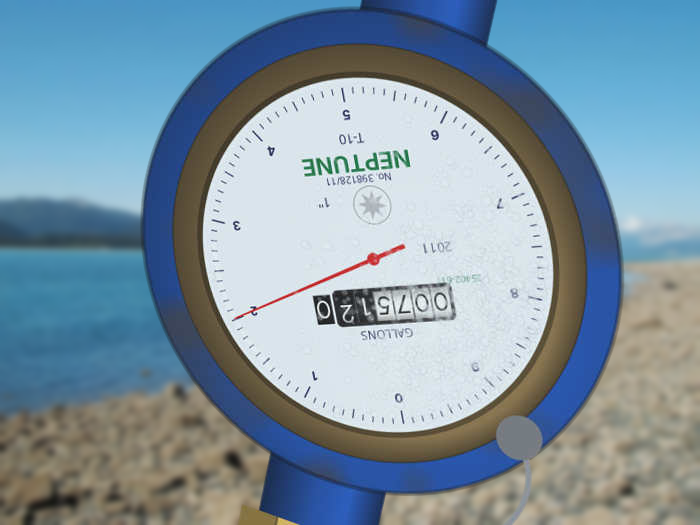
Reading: 75122.0 gal
